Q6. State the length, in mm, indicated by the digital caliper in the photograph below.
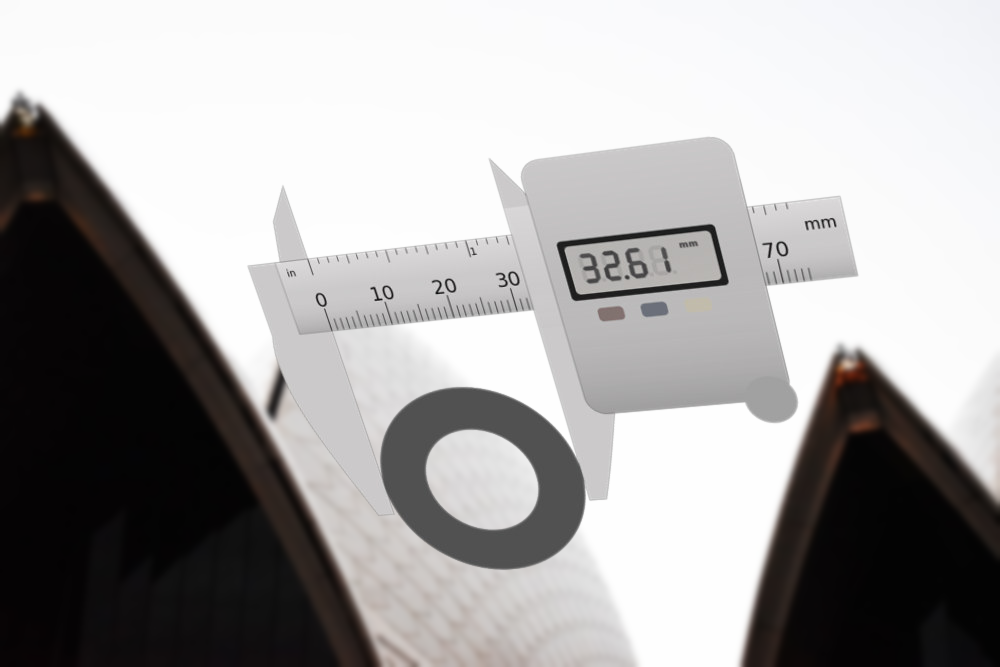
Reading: 32.61 mm
